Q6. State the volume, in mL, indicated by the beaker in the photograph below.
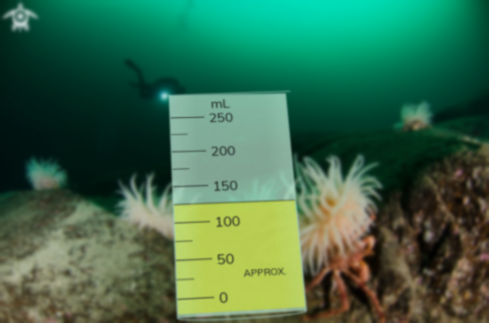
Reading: 125 mL
